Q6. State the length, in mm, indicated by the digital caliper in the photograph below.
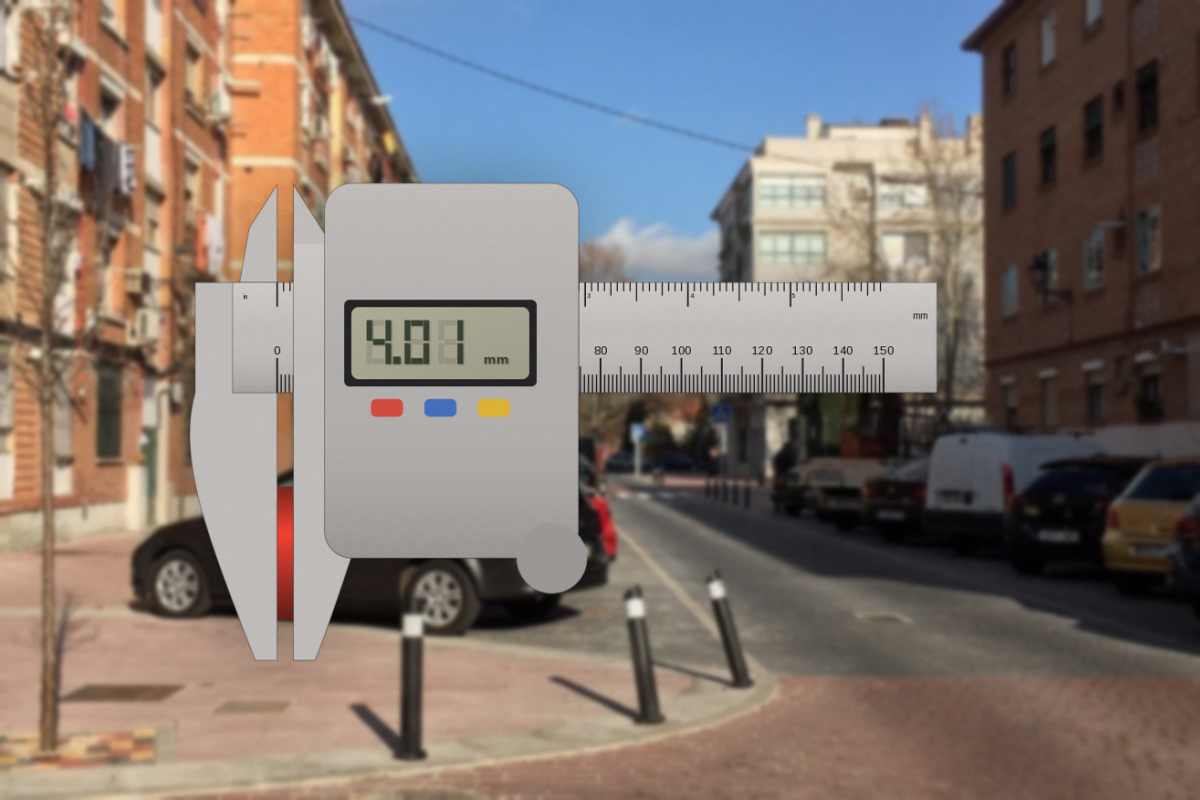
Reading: 4.01 mm
